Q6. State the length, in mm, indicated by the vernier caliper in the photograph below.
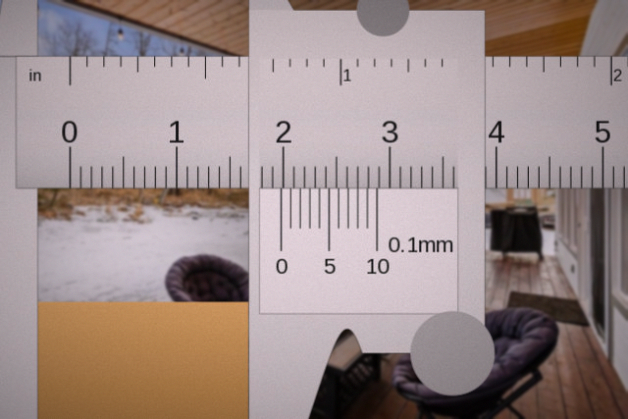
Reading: 19.8 mm
